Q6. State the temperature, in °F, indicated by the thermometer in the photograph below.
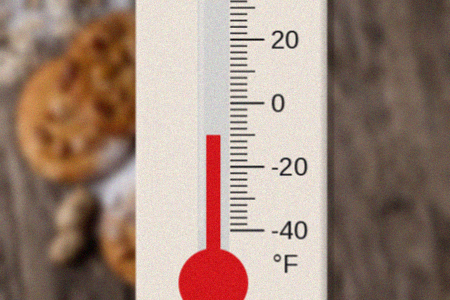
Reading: -10 °F
